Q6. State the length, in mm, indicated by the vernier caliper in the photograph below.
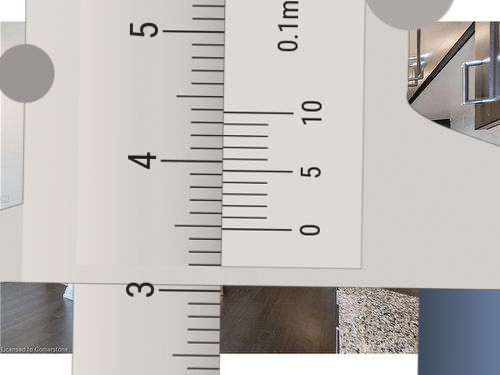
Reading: 34.8 mm
